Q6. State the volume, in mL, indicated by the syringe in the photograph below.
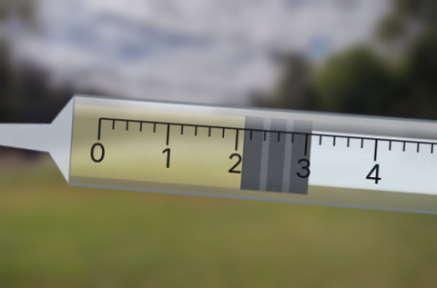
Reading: 2.1 mL
